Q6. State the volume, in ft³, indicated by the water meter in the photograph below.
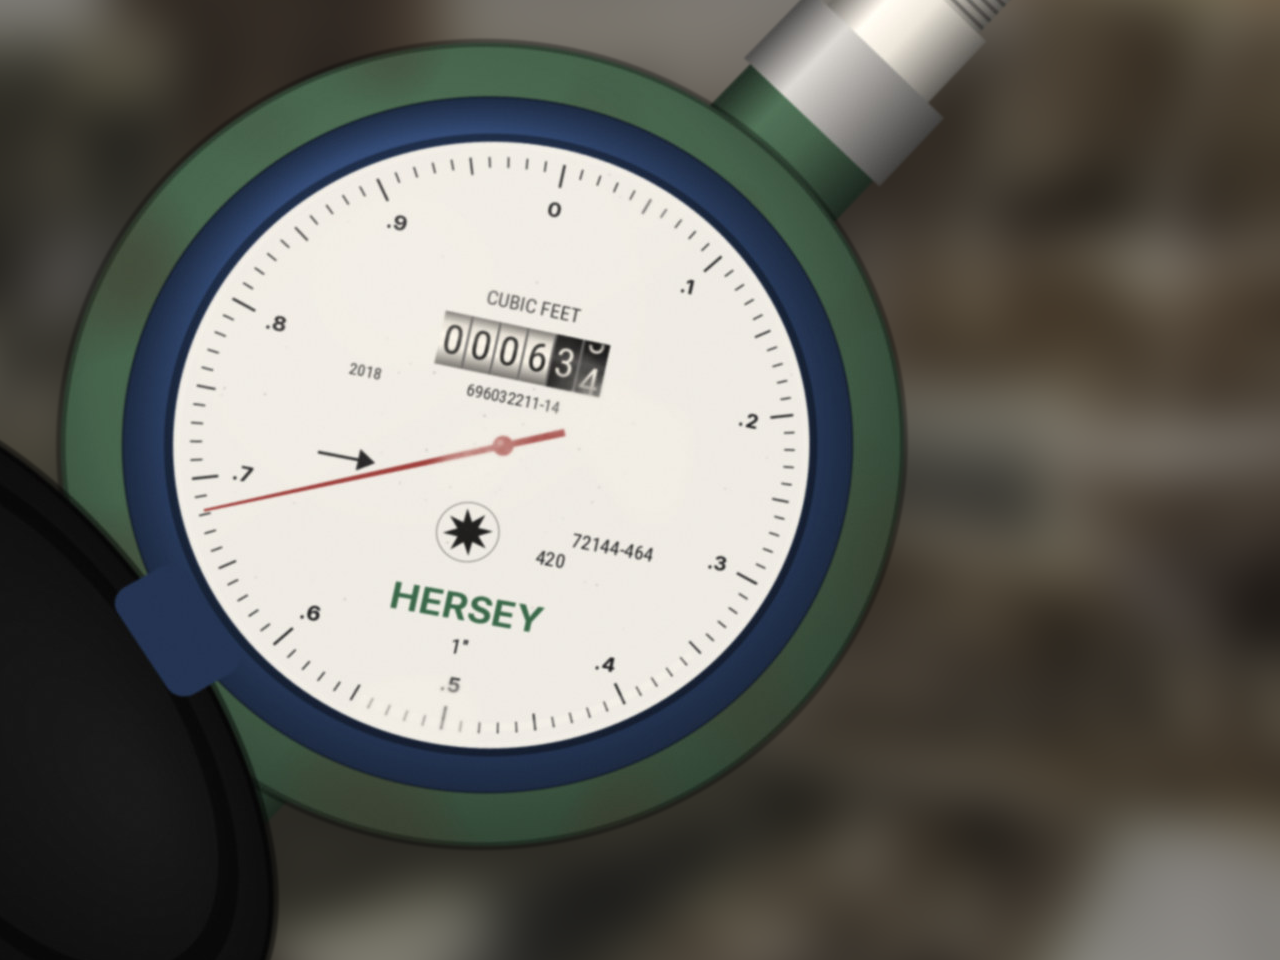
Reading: 633.68 ft³
